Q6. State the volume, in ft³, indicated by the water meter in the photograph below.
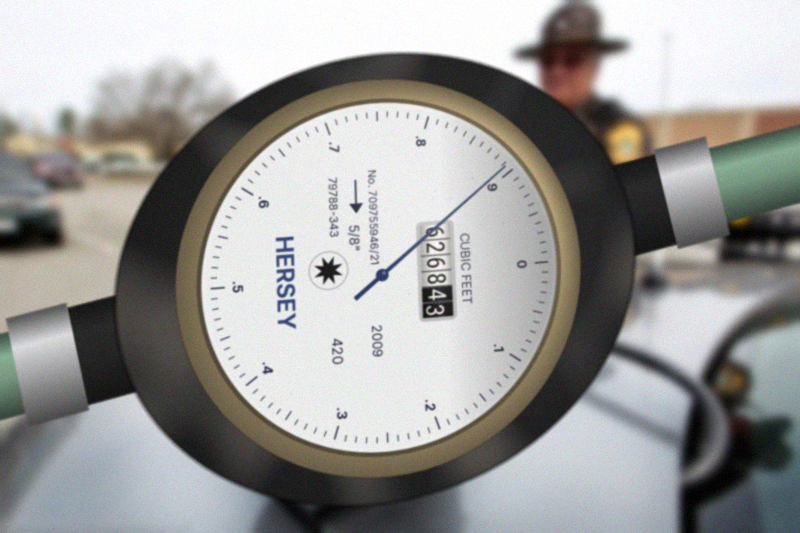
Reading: 626842.89 ft³
